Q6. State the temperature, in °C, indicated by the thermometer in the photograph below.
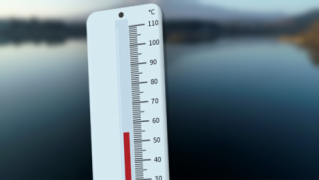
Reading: 55 °C
